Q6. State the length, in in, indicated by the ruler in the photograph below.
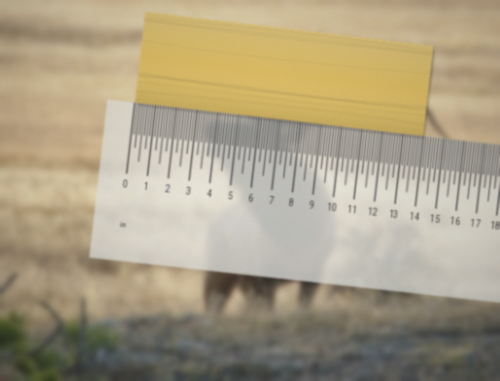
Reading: 14 in
